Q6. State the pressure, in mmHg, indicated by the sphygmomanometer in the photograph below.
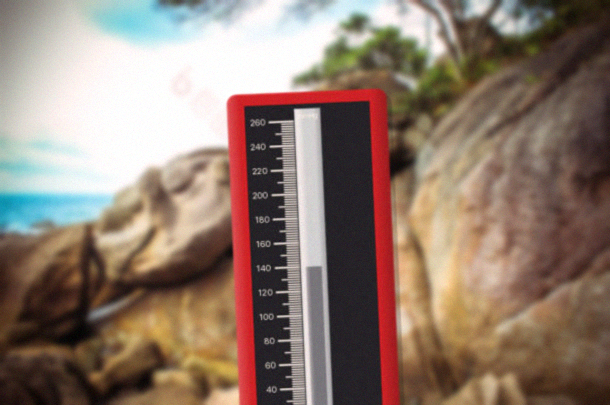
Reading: 140 mmHg
